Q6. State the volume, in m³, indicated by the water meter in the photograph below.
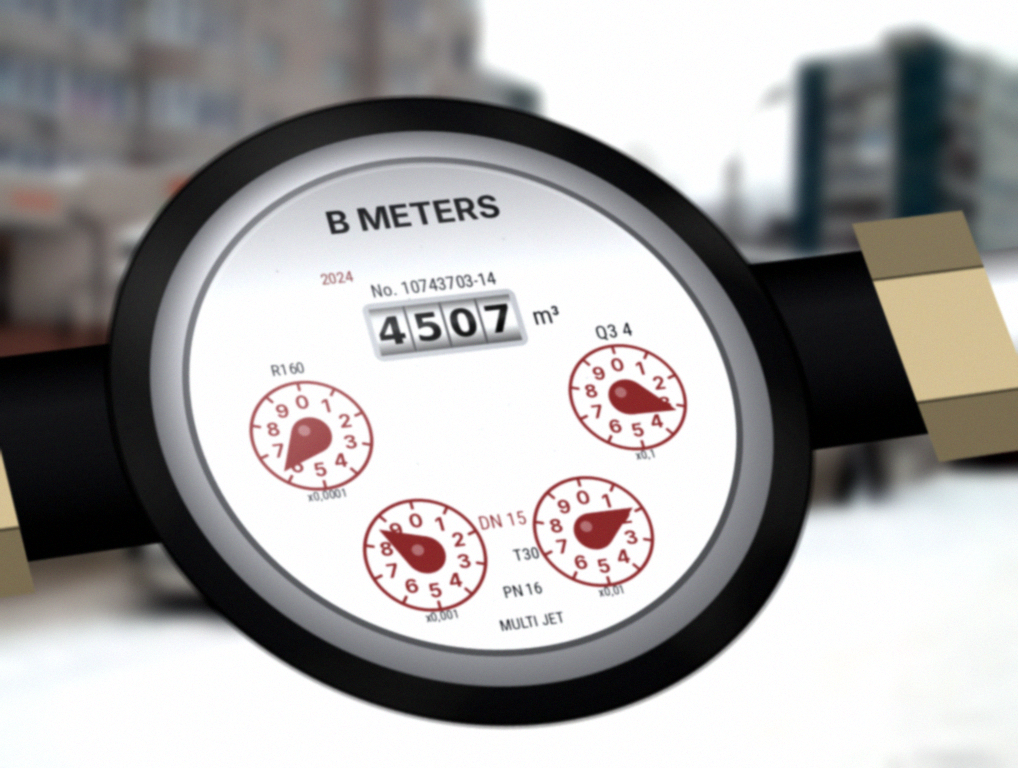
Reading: 4507.3186 m³
